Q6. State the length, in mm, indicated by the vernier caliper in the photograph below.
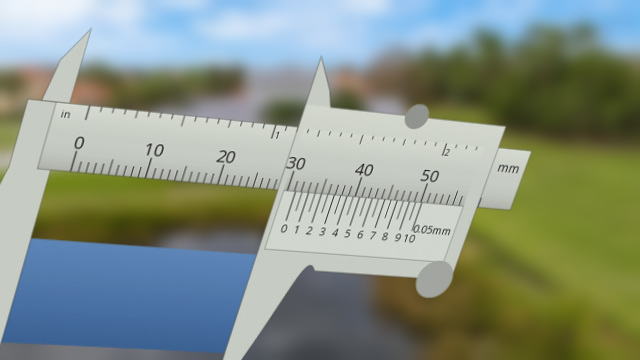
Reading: 31.2 mm
